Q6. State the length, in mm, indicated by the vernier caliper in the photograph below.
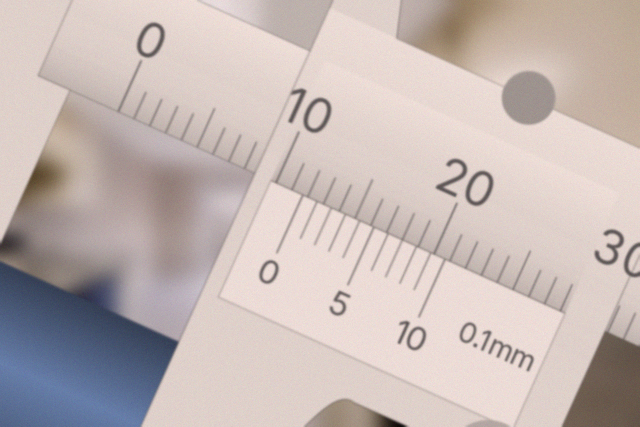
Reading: 11.7 mm
